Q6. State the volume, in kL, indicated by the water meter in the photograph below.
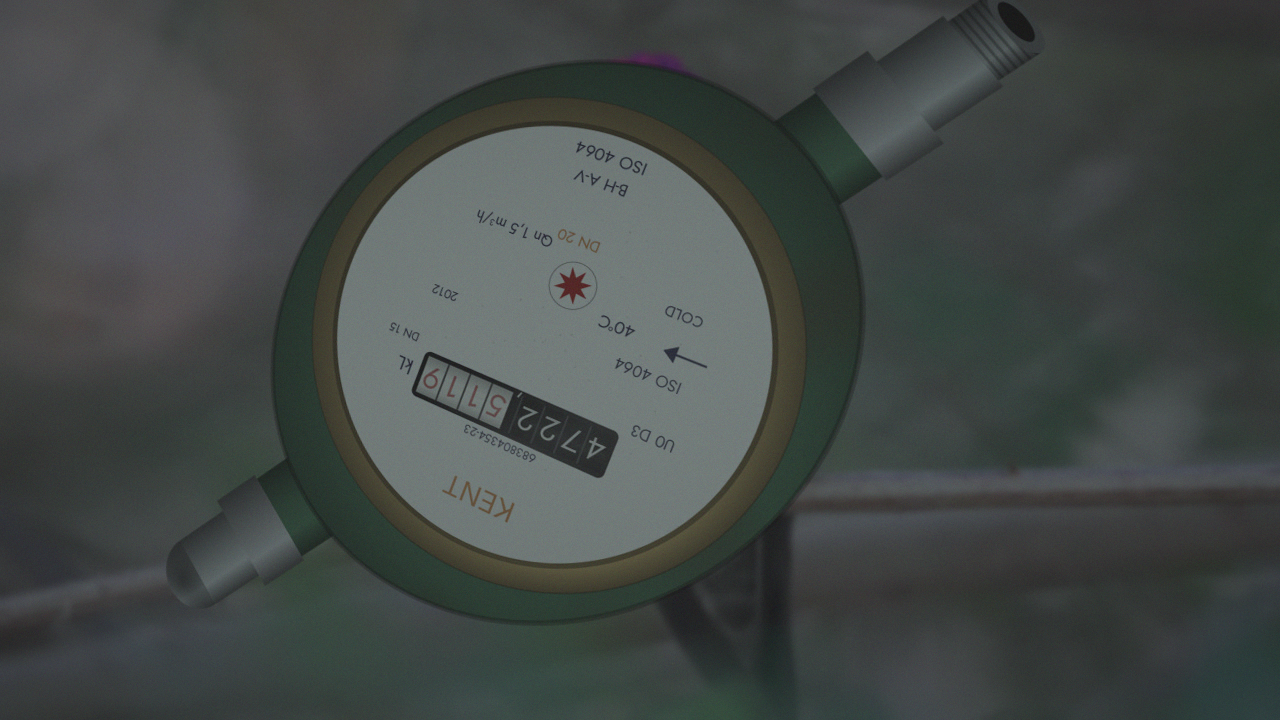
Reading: 4722.5119 kL
